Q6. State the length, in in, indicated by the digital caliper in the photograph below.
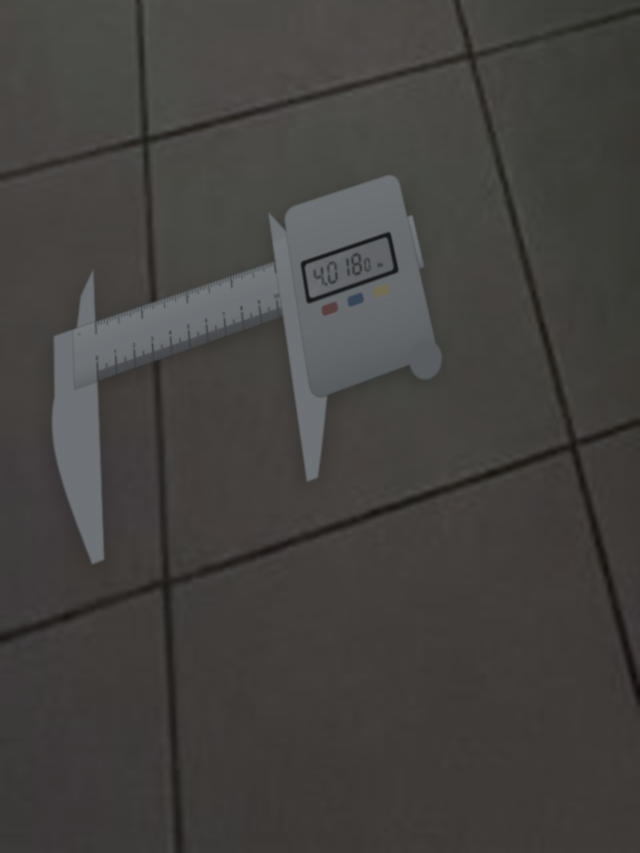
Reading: 4.0180 in
